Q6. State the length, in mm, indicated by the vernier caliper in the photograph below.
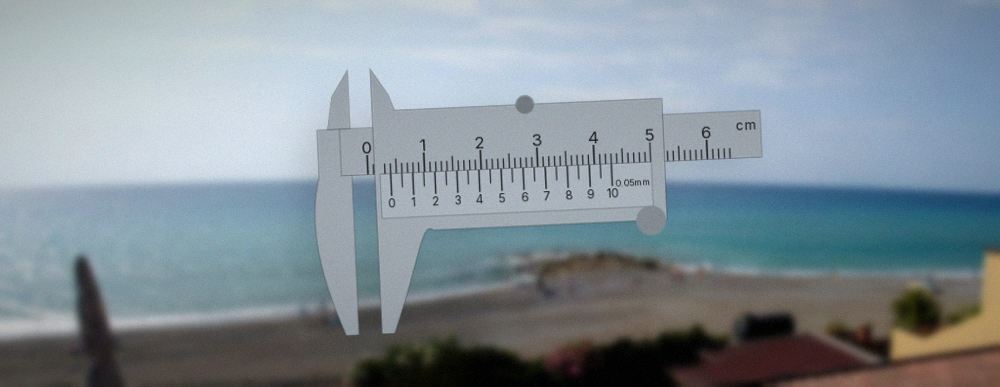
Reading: 4.0 mm
